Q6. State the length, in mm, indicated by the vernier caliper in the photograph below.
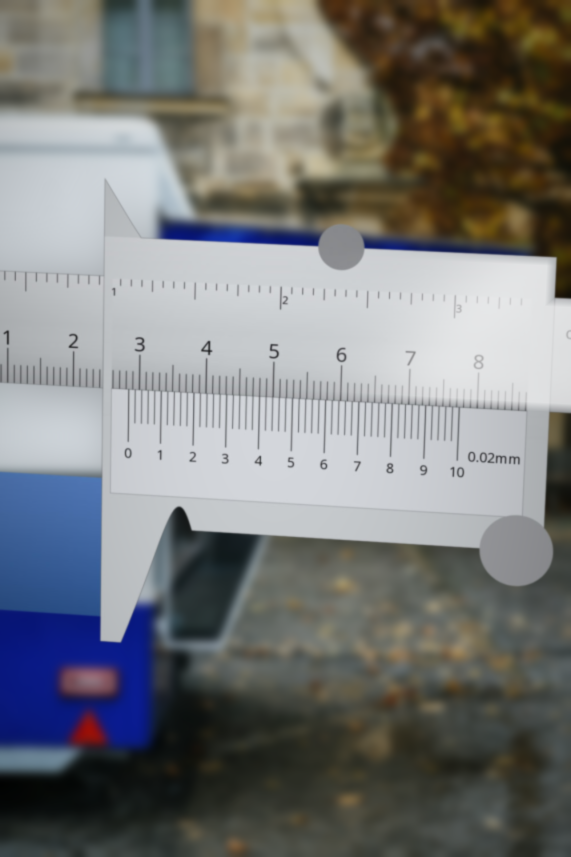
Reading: 28.4 mm
